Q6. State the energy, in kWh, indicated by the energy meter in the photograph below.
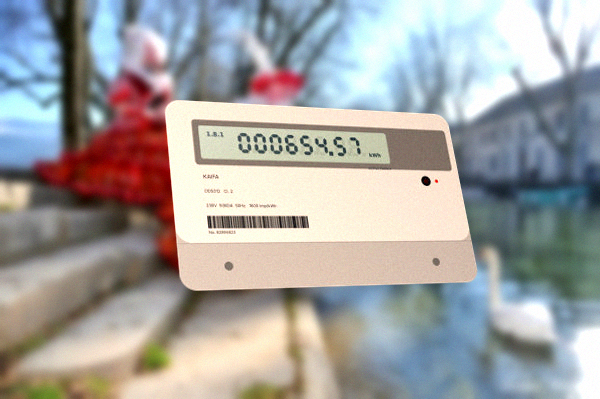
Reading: 654.57 kWh
